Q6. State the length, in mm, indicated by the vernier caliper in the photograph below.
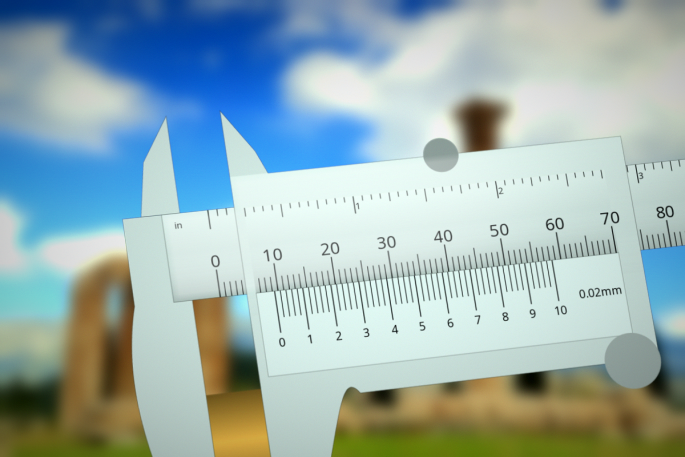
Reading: 9.4 mm
